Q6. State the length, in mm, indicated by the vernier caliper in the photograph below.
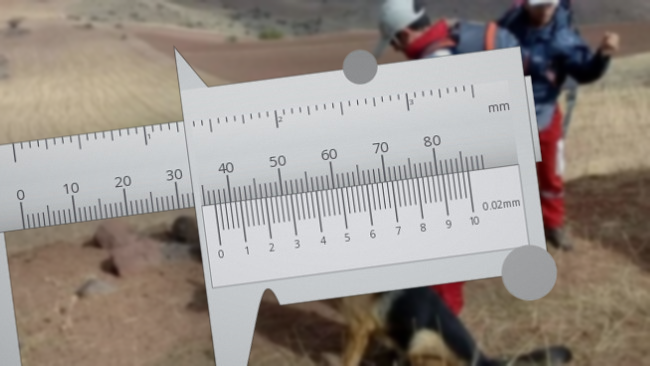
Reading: 37.0 mm
